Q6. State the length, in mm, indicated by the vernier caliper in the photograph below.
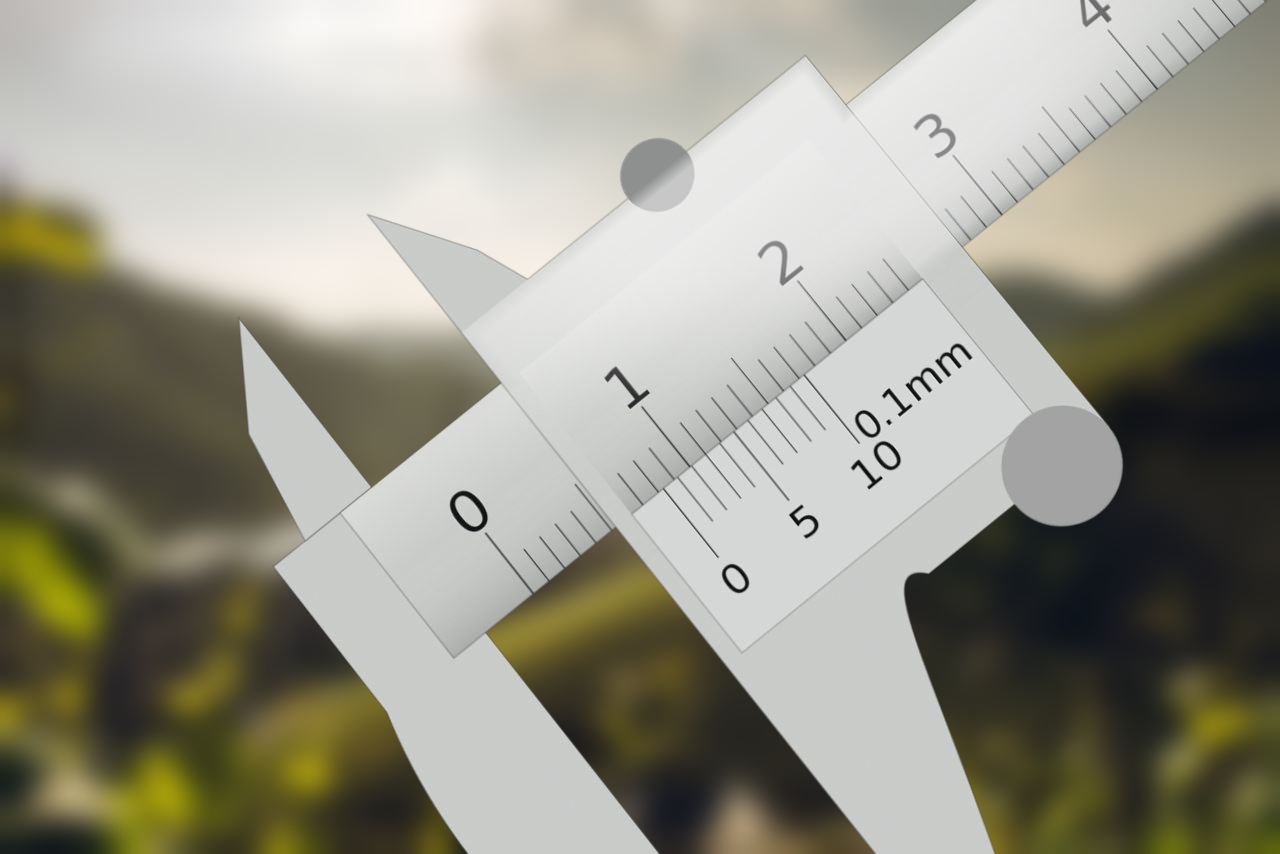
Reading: 8.3 mm
